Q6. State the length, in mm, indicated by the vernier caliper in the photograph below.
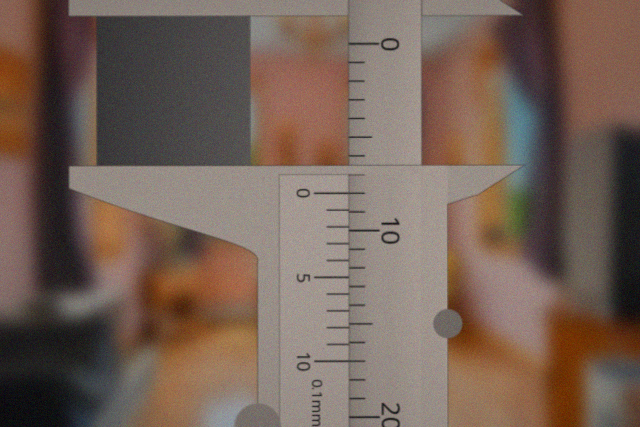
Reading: 8.0 mm
